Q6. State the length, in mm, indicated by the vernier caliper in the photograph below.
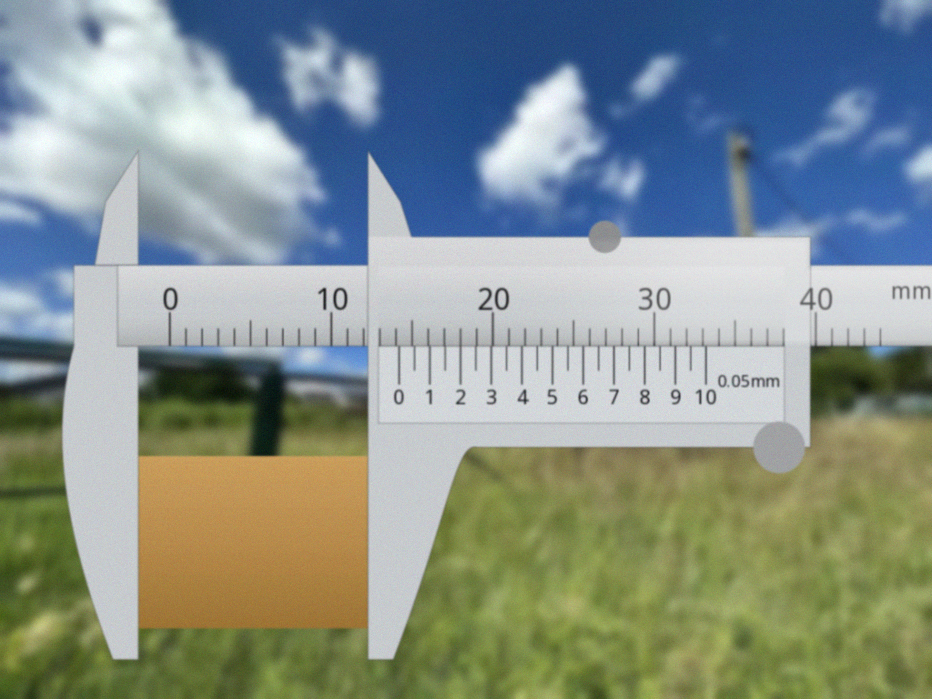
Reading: 14.2 mm
